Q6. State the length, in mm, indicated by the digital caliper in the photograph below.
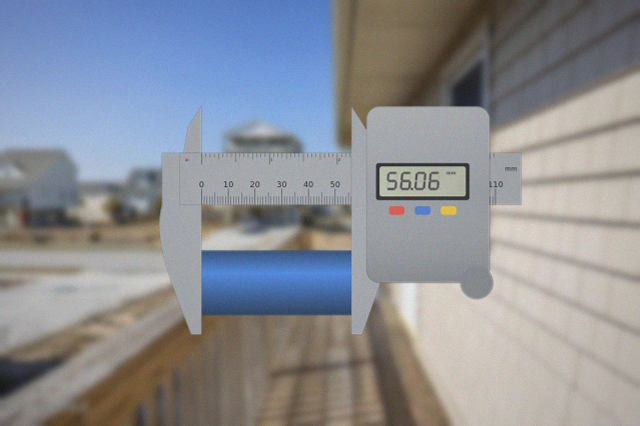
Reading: 56.06 mm
